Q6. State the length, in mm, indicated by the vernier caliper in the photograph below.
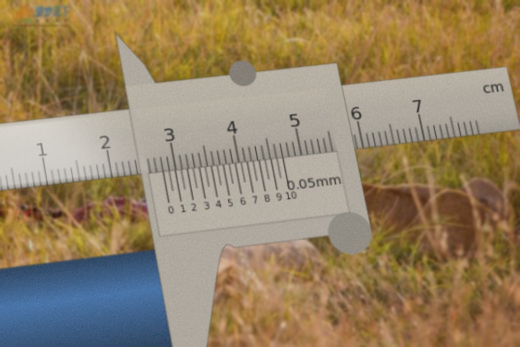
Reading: 28.0 mm
